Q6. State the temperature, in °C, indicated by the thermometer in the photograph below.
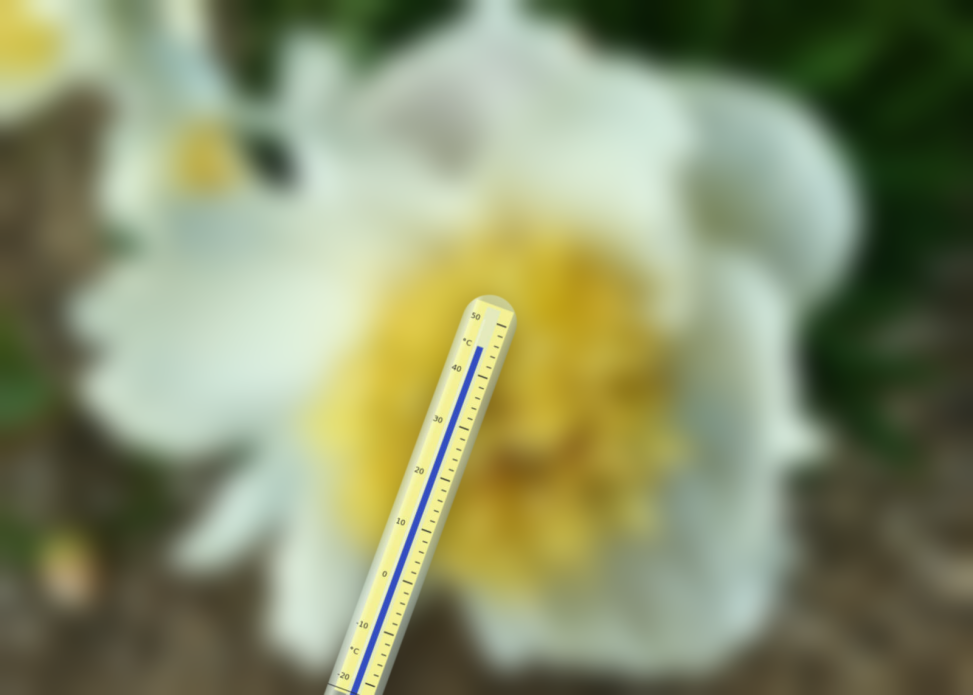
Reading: 45 °C
